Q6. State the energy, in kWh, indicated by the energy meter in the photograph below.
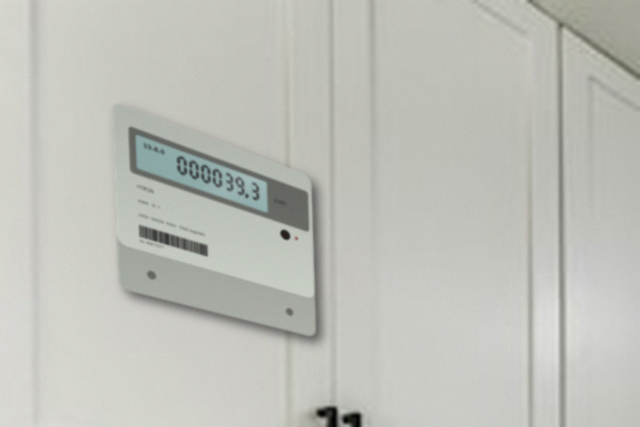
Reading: 39.3 kWh
